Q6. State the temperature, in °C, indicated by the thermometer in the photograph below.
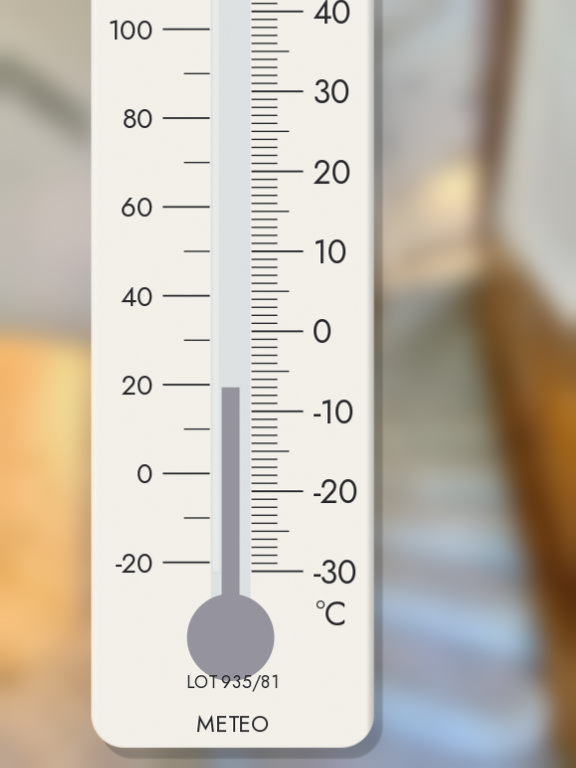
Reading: -7 °C
